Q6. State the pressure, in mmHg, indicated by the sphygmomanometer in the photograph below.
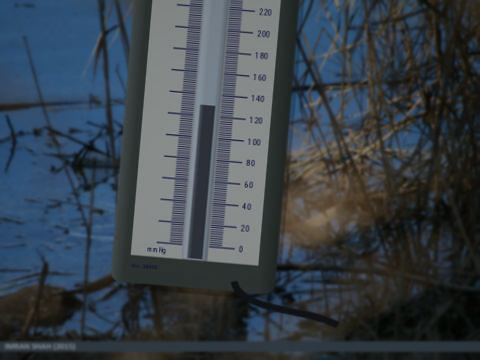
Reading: 130 mmHg
